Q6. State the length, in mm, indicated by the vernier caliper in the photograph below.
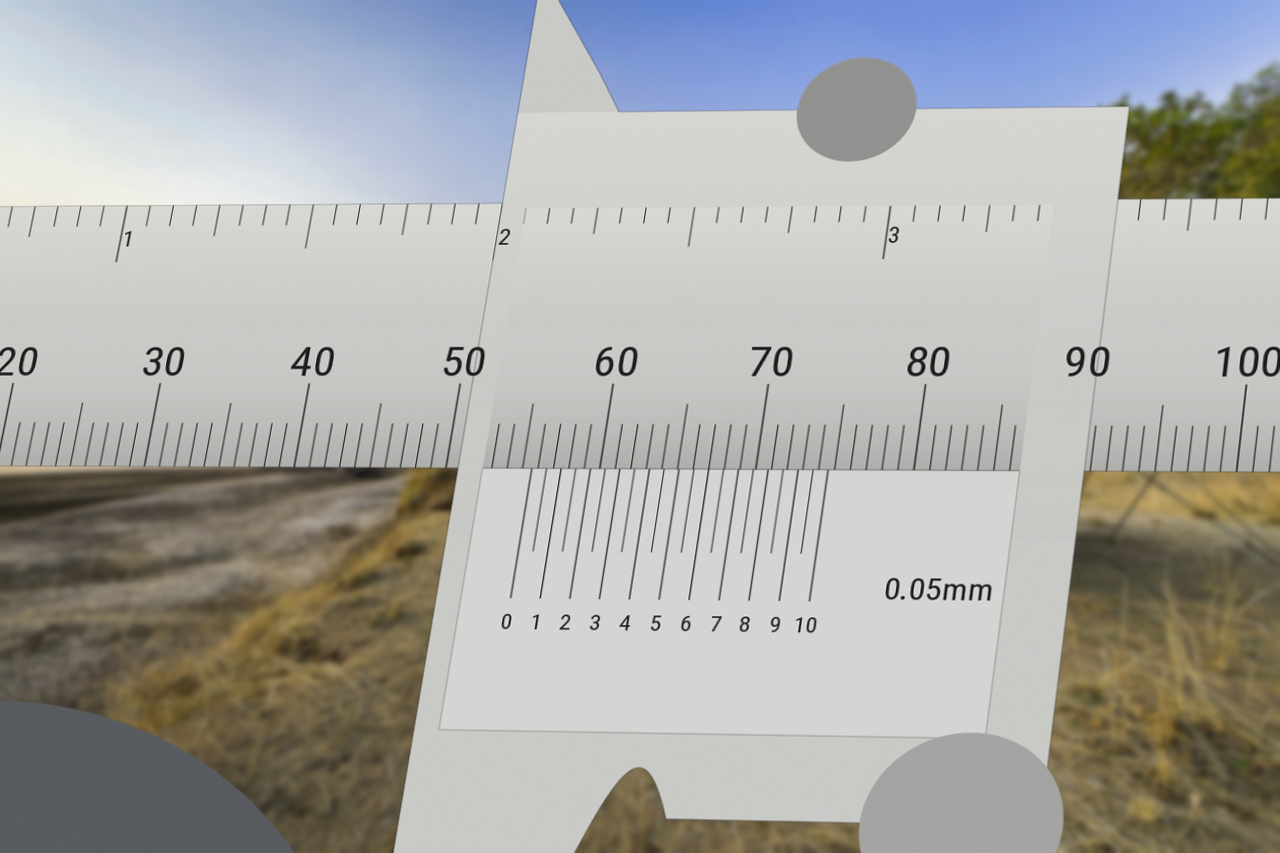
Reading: 55.6 mm
